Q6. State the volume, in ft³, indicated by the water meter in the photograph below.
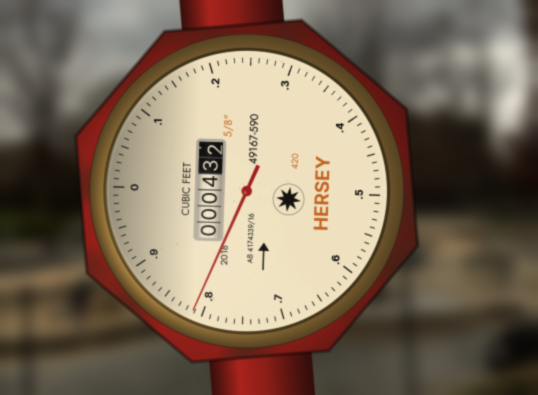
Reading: 431.81 ft³
